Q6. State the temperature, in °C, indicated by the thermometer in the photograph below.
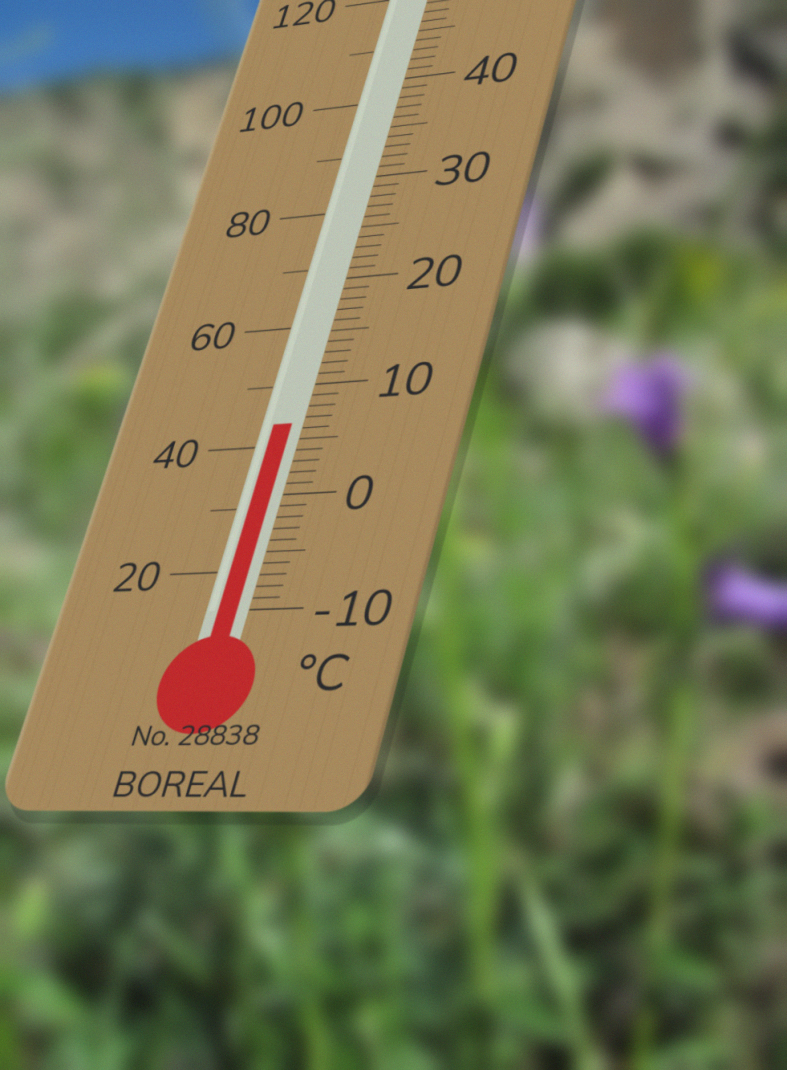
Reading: 6.5 °C
